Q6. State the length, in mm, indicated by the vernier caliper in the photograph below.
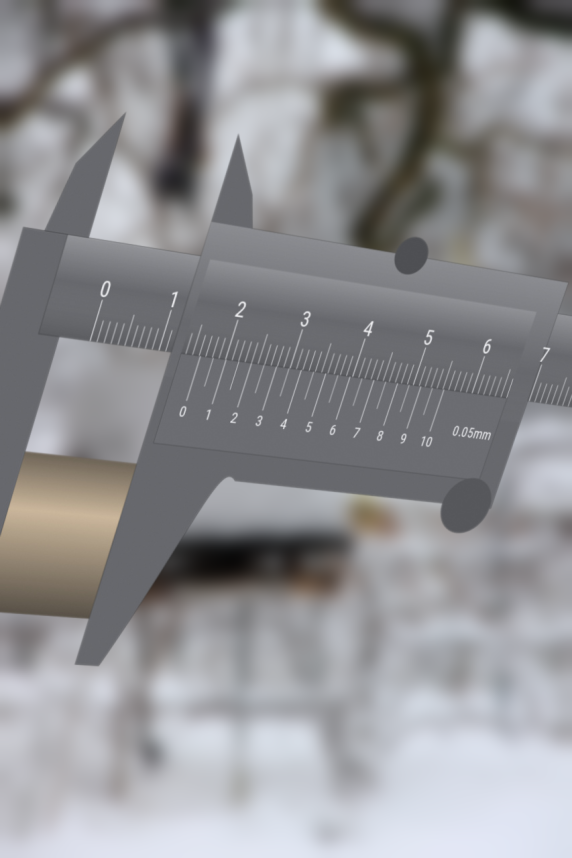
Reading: 16.2 mm
